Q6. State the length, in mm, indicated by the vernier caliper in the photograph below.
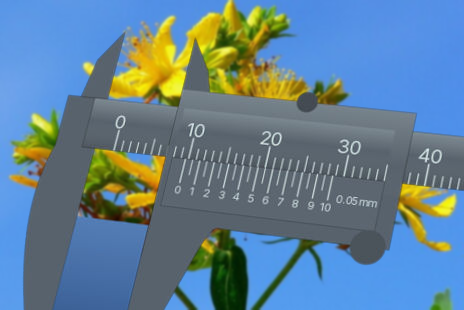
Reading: 9.6 mm
